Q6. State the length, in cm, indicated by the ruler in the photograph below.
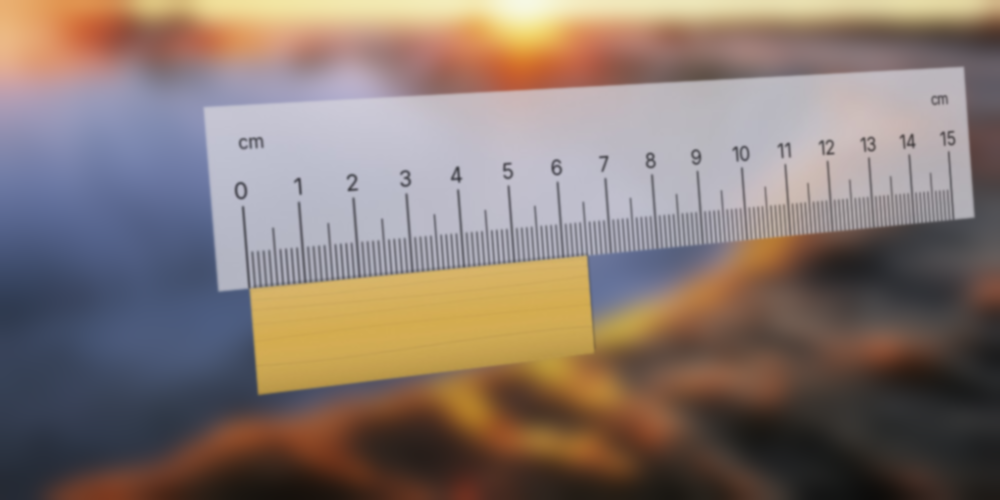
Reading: 6.5 cm
